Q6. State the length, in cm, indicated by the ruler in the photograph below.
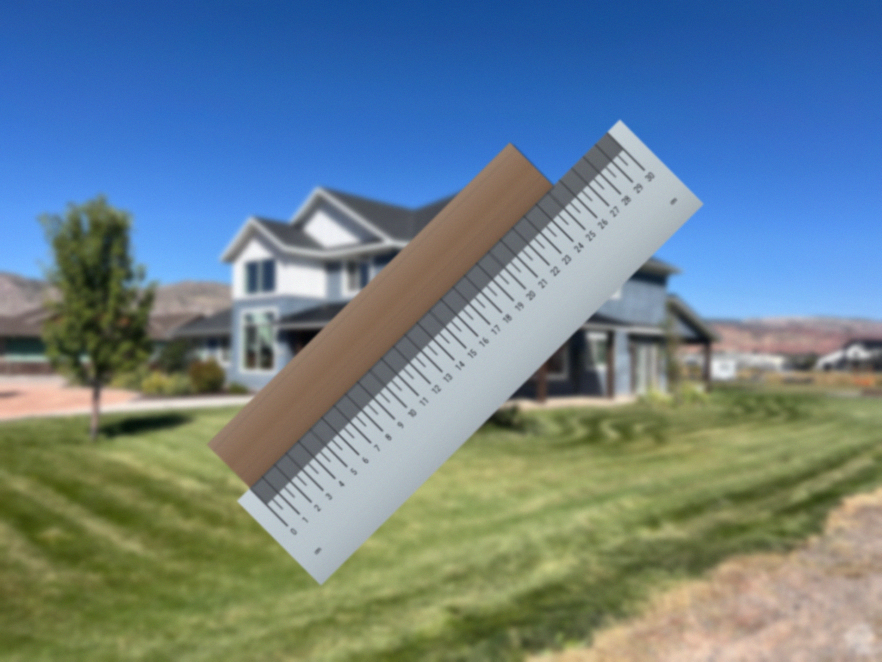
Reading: 25.5 cm
